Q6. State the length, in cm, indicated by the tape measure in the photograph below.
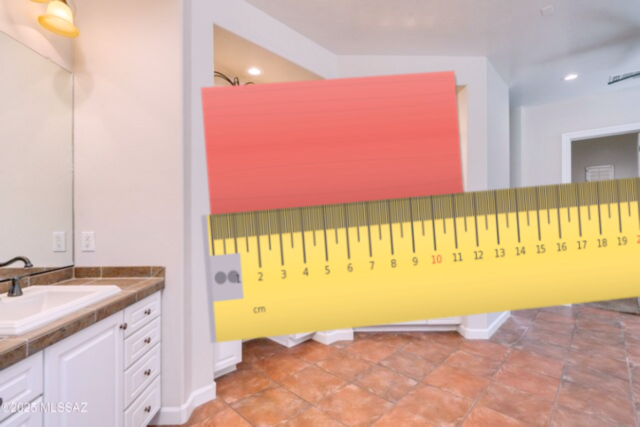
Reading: 11.5 cm
